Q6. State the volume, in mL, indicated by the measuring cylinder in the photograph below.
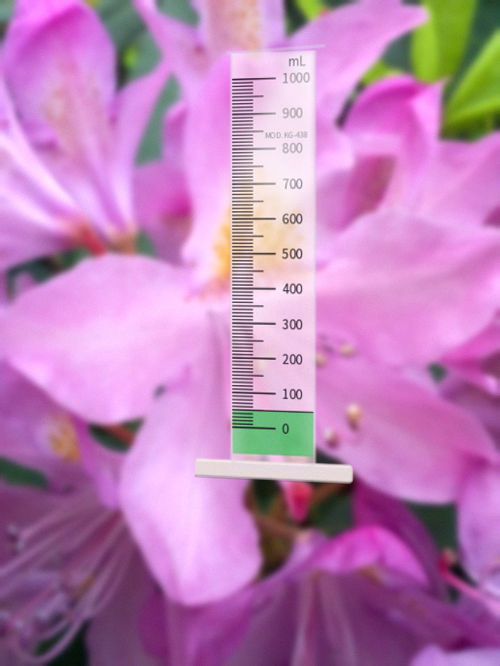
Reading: 50 mL
